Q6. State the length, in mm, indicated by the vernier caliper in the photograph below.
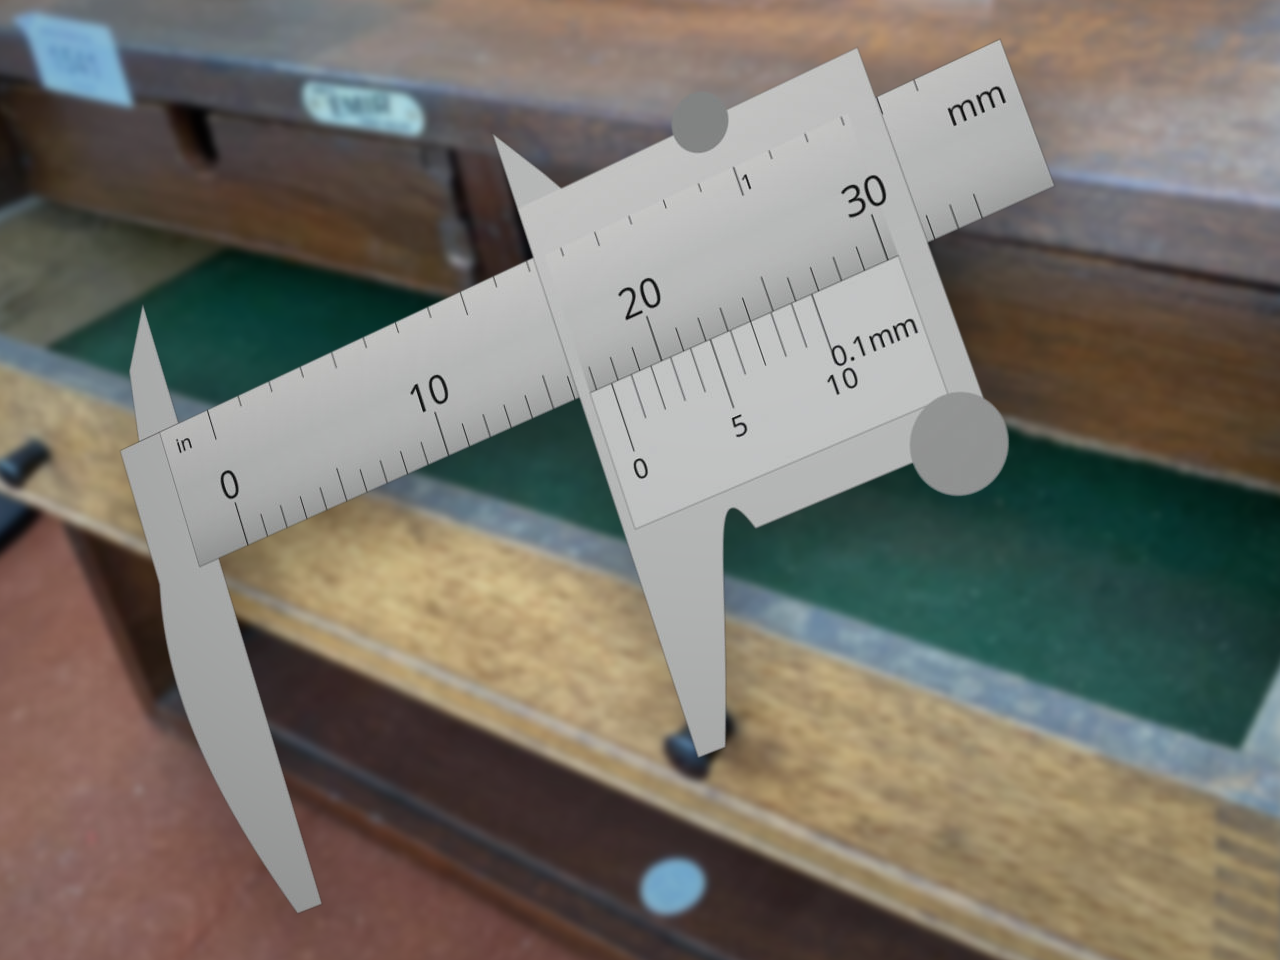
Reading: 17.7 mm
